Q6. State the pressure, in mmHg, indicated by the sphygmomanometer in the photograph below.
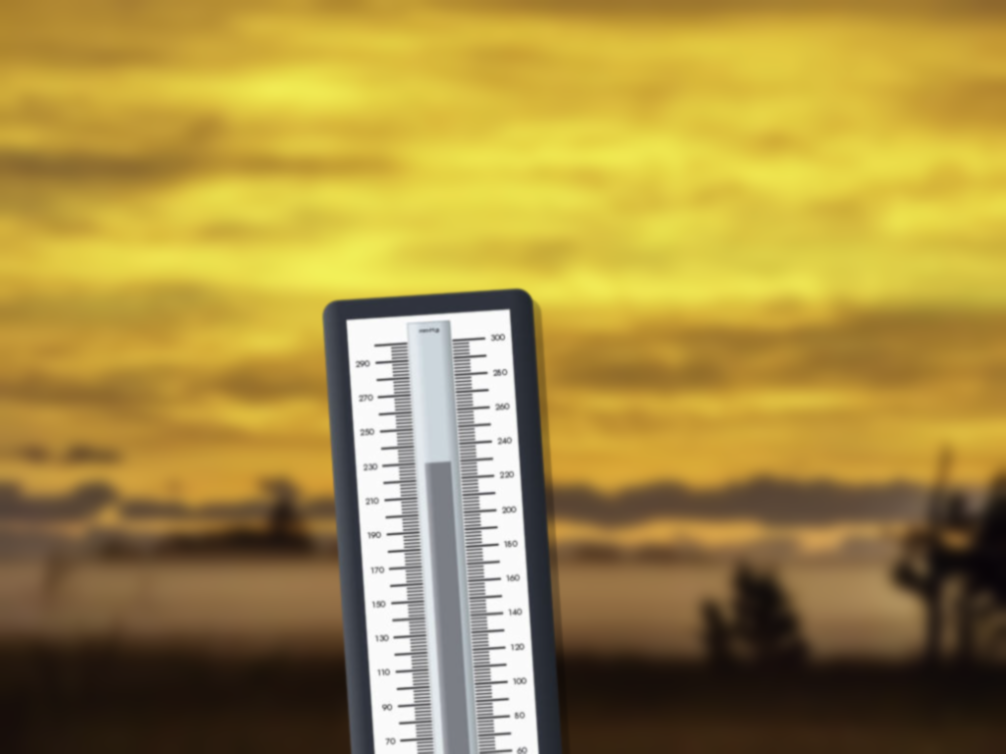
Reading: 230 mmHg
